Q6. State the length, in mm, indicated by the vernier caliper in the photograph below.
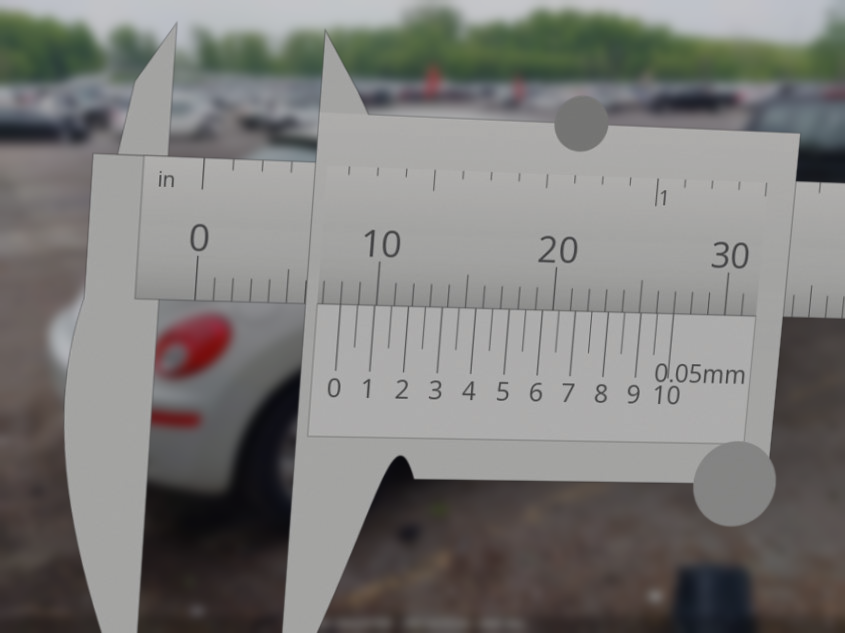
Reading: 8.0 mm
